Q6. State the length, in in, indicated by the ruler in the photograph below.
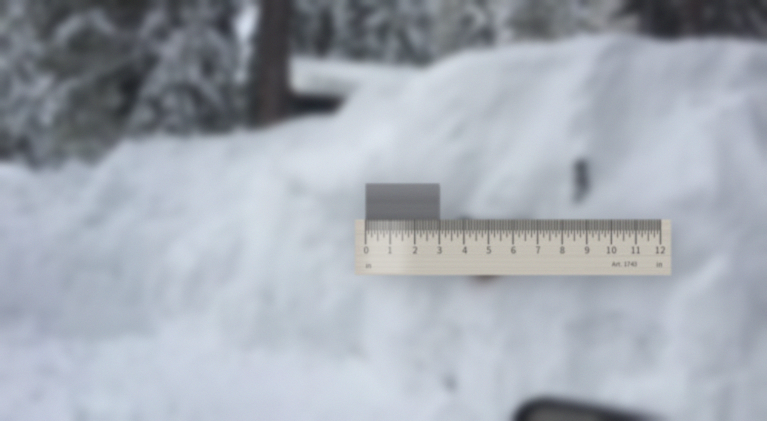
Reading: 3 in
